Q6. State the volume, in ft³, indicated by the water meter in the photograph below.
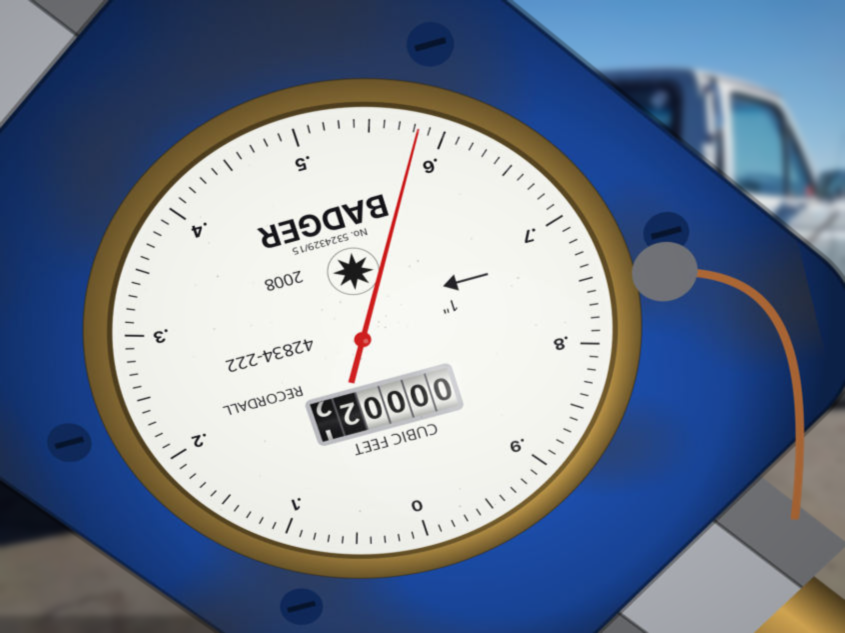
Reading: 21.58 ft³
